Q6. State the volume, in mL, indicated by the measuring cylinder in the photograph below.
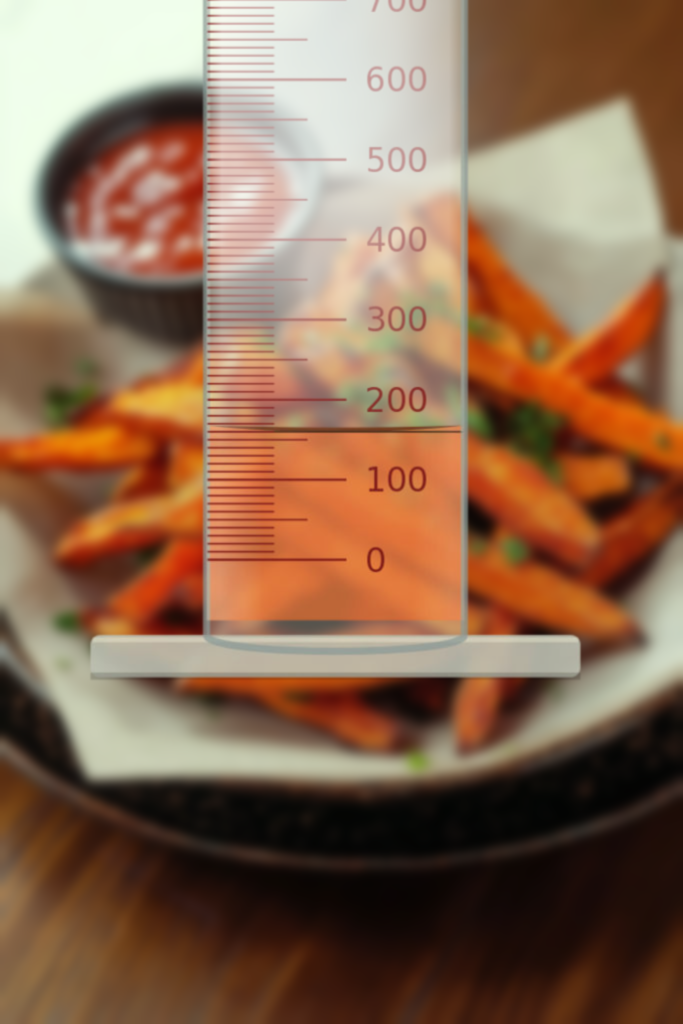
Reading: 160 mL
